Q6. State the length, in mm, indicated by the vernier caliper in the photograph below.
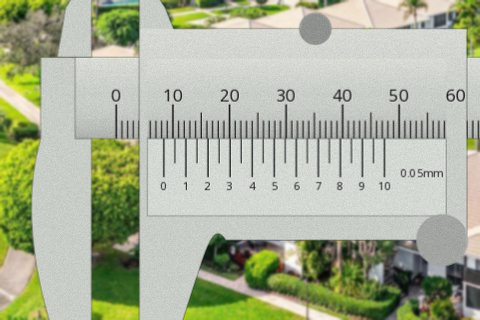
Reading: 8.4 mm
